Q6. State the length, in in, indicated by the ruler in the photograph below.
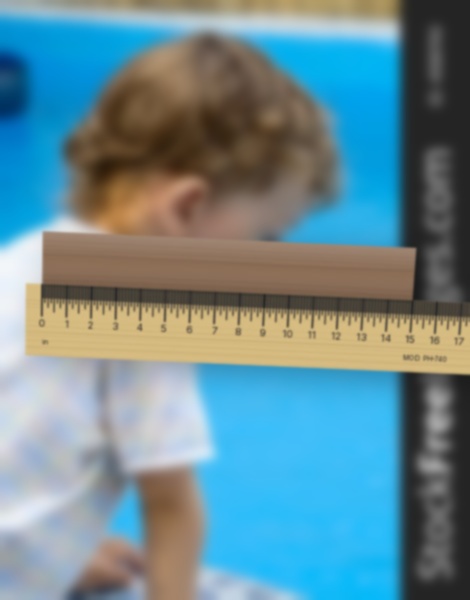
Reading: 15 in
